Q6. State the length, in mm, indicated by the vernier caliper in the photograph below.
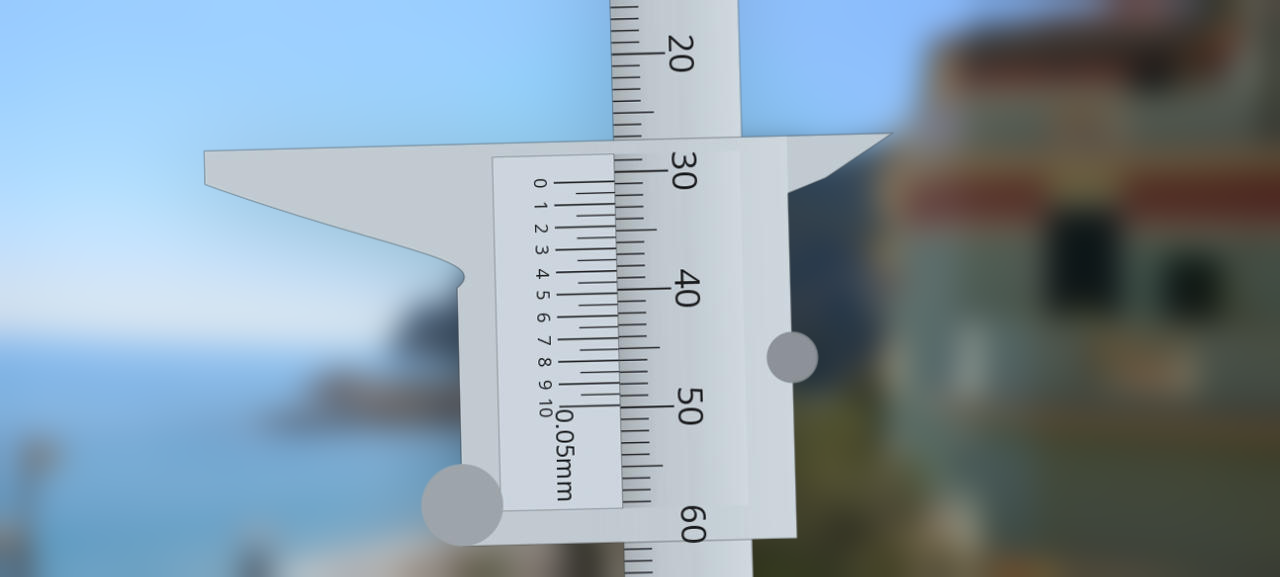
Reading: 30.8 mm
